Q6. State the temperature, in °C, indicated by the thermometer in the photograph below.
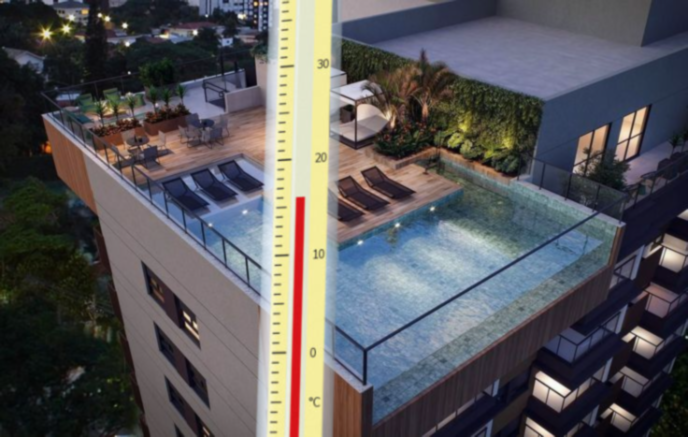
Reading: 16 °C
